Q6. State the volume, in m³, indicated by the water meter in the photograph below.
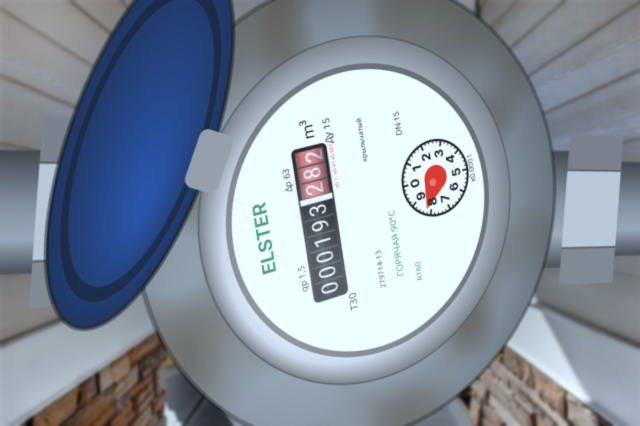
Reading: 193.2818 m³
